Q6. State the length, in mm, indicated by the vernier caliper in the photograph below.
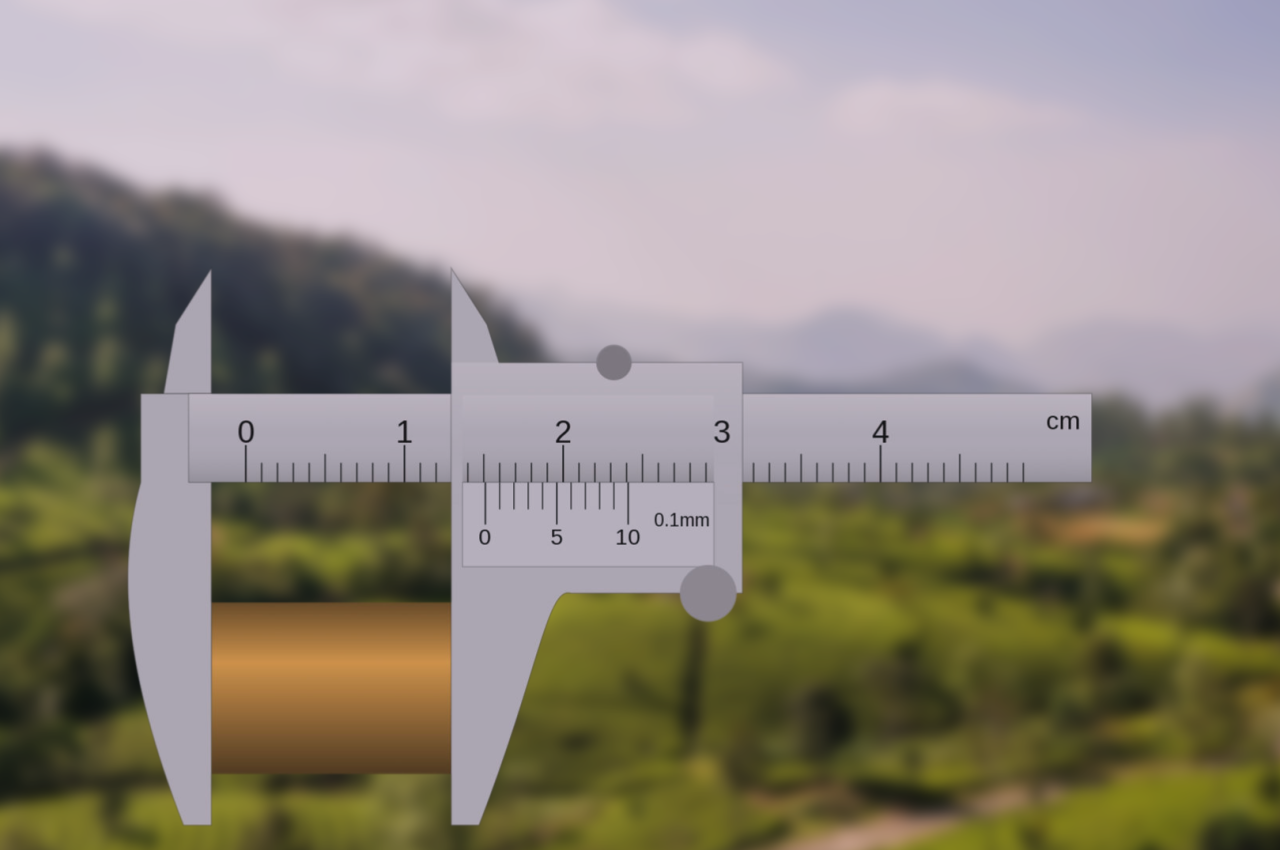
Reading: 15.1 mm
